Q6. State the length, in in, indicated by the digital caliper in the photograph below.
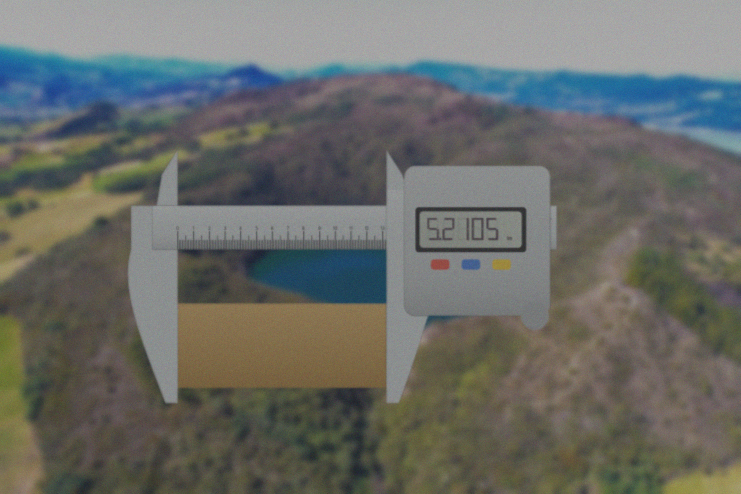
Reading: 5.2105 in
